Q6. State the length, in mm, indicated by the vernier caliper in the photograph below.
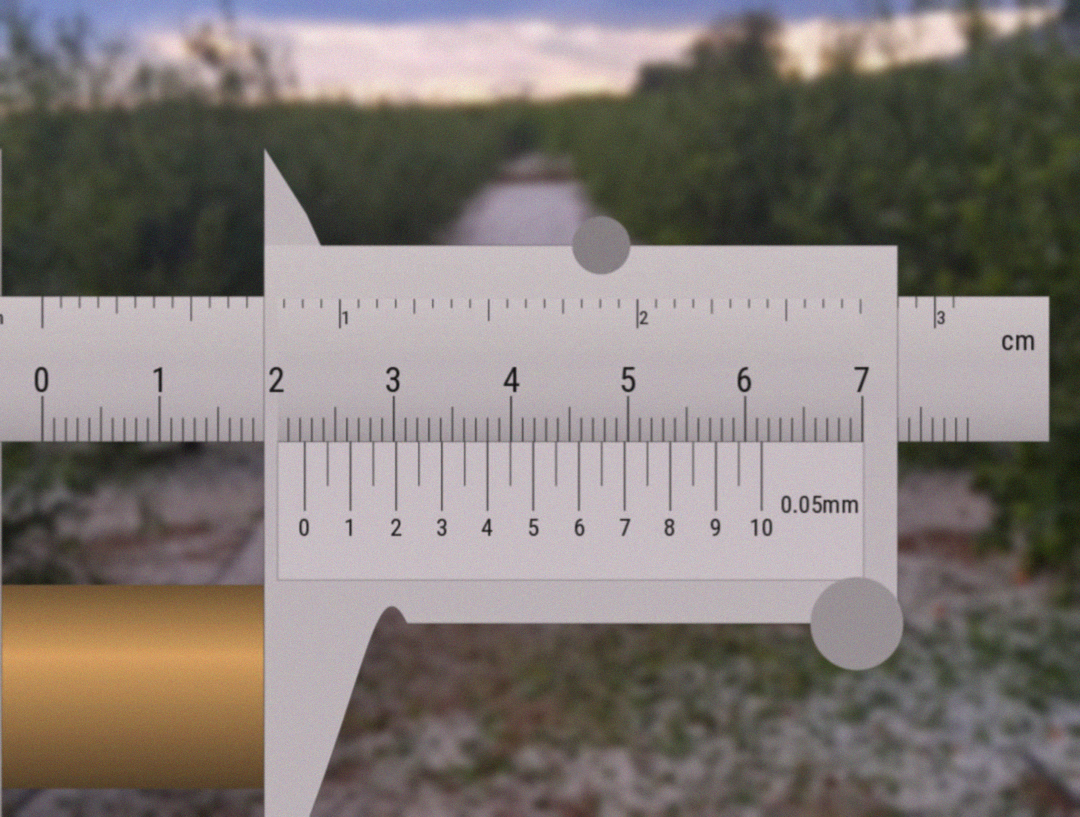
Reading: 22.4 mm
